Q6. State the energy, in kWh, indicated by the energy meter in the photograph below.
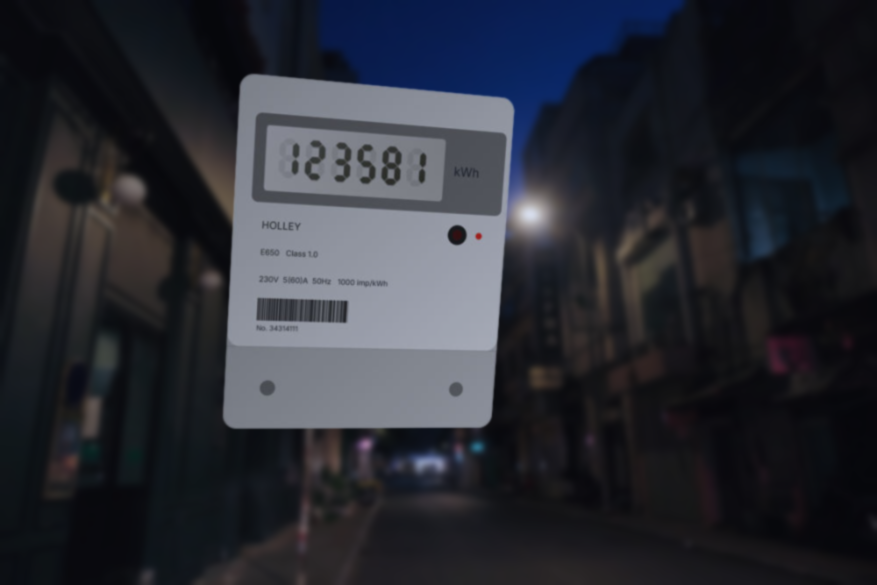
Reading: 123581 kWh
